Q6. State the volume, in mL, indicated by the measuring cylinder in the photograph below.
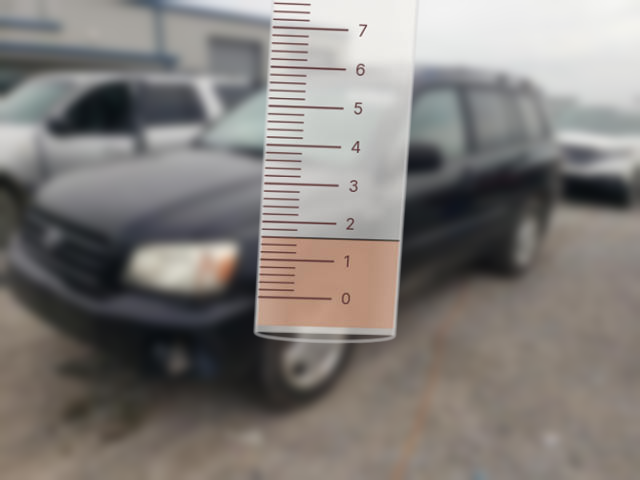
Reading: 1.6 mL
